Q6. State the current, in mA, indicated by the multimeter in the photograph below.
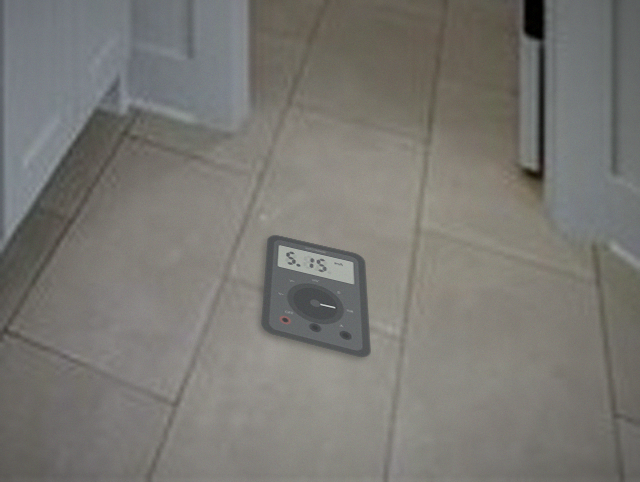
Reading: 5.15 mA
